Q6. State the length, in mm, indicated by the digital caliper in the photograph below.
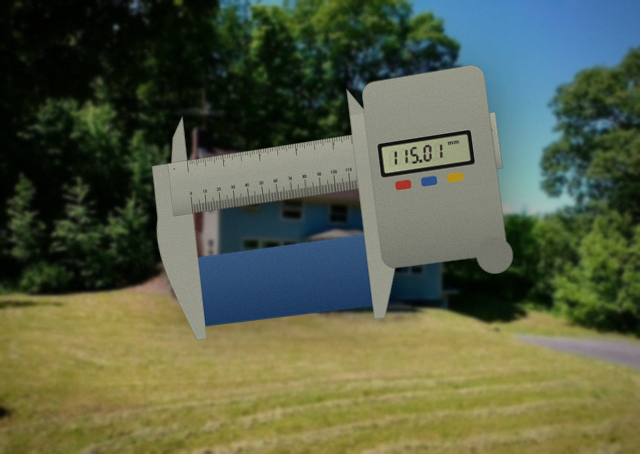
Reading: 115.01 mm
